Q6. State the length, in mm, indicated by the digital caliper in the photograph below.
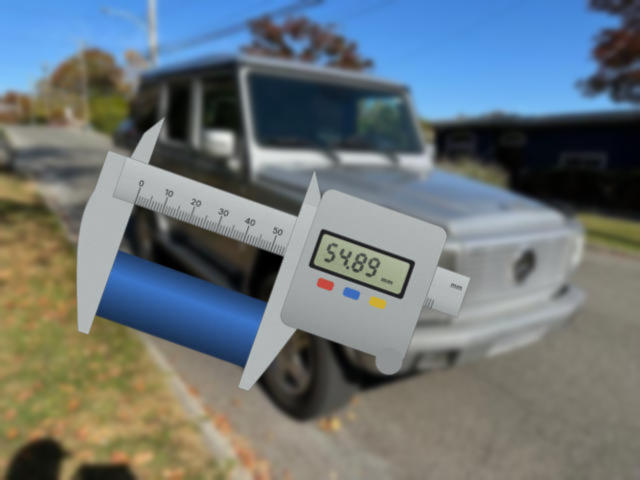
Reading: 54.89 mm
